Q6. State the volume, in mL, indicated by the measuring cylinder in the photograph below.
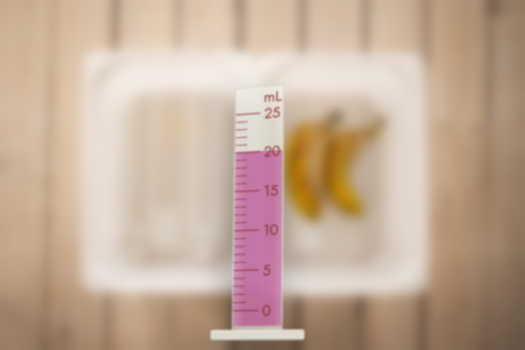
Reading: 20 mL
